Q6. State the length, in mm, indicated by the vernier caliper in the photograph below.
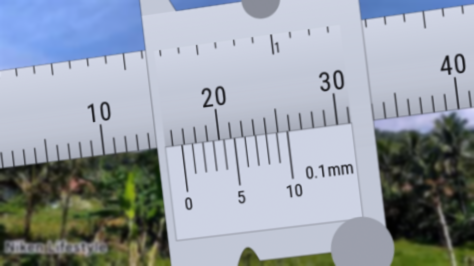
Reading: 16.8 mm
